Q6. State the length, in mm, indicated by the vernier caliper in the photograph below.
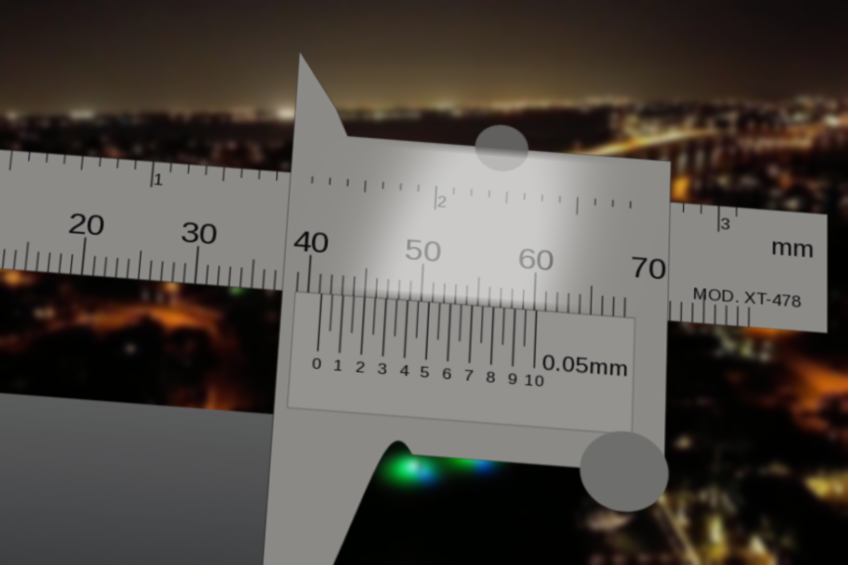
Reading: 41.2 mm
